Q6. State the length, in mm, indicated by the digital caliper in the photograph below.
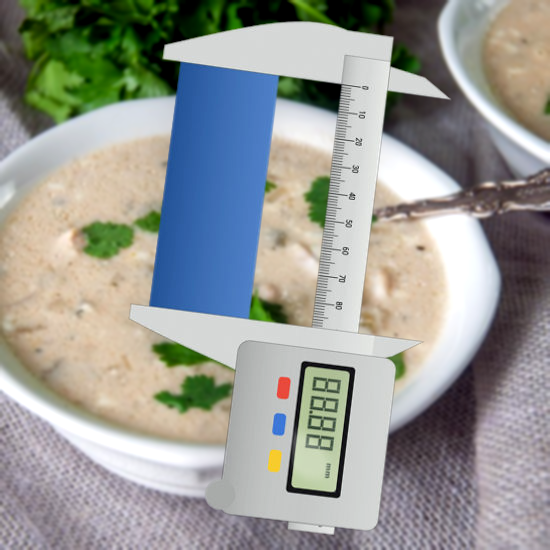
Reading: 88.88 mm
